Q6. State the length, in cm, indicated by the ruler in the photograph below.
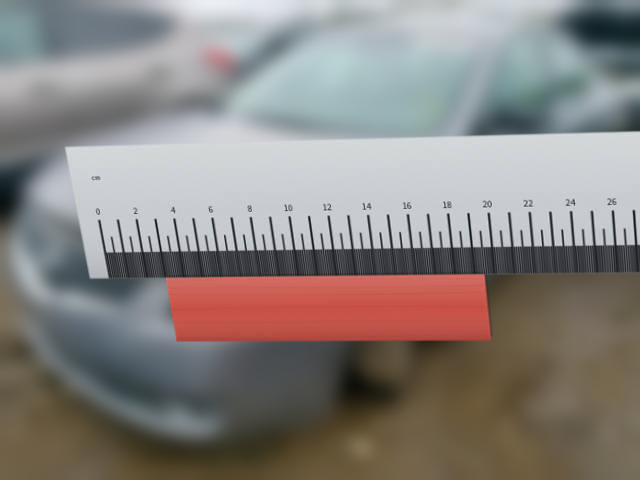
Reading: 16.5 cm
